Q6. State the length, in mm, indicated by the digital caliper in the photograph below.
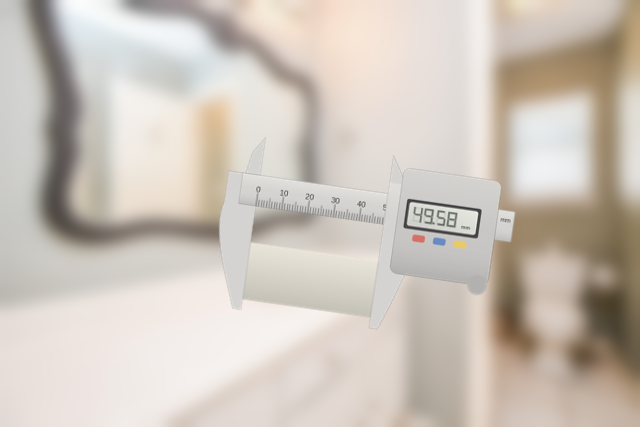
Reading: 49.58 mm
